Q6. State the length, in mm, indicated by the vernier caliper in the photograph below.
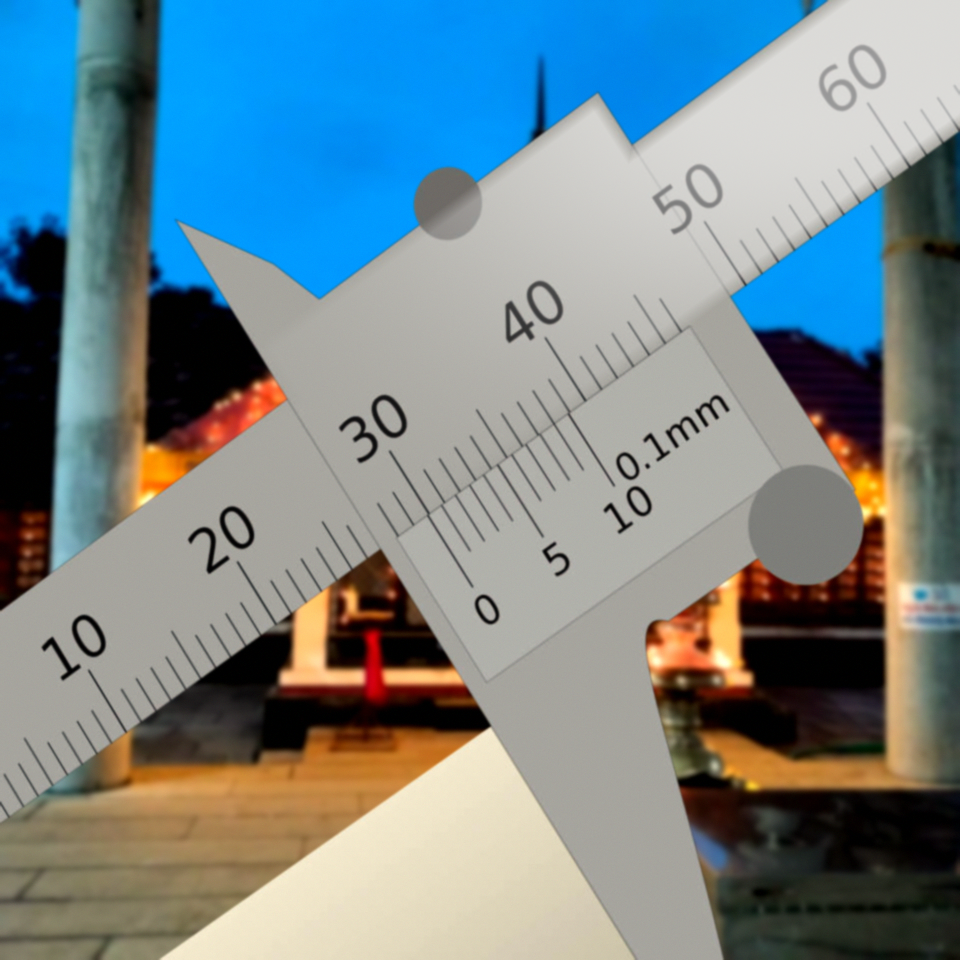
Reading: 29.9 mm
